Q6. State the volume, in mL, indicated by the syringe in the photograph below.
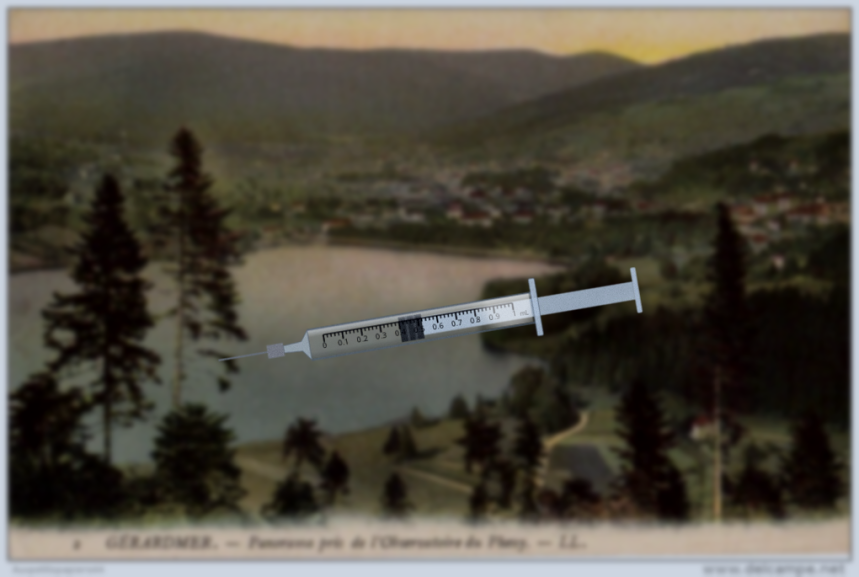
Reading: 0.4 mL
